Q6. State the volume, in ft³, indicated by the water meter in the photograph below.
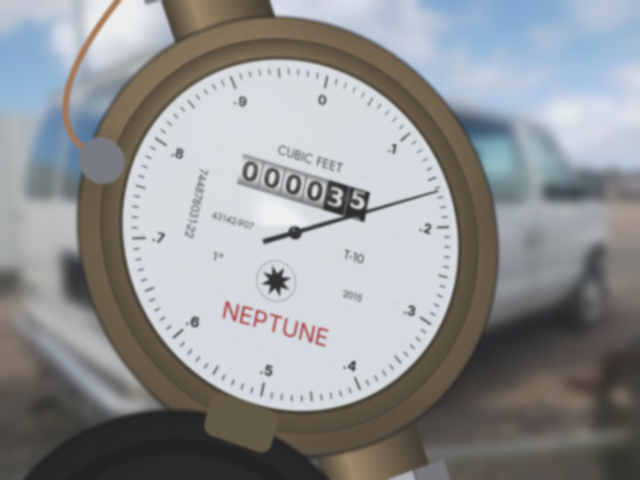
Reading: 35.16 ft³
